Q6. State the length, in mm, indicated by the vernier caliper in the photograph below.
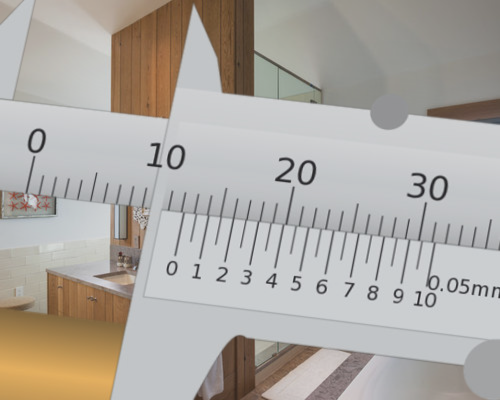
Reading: 12.2 mm
